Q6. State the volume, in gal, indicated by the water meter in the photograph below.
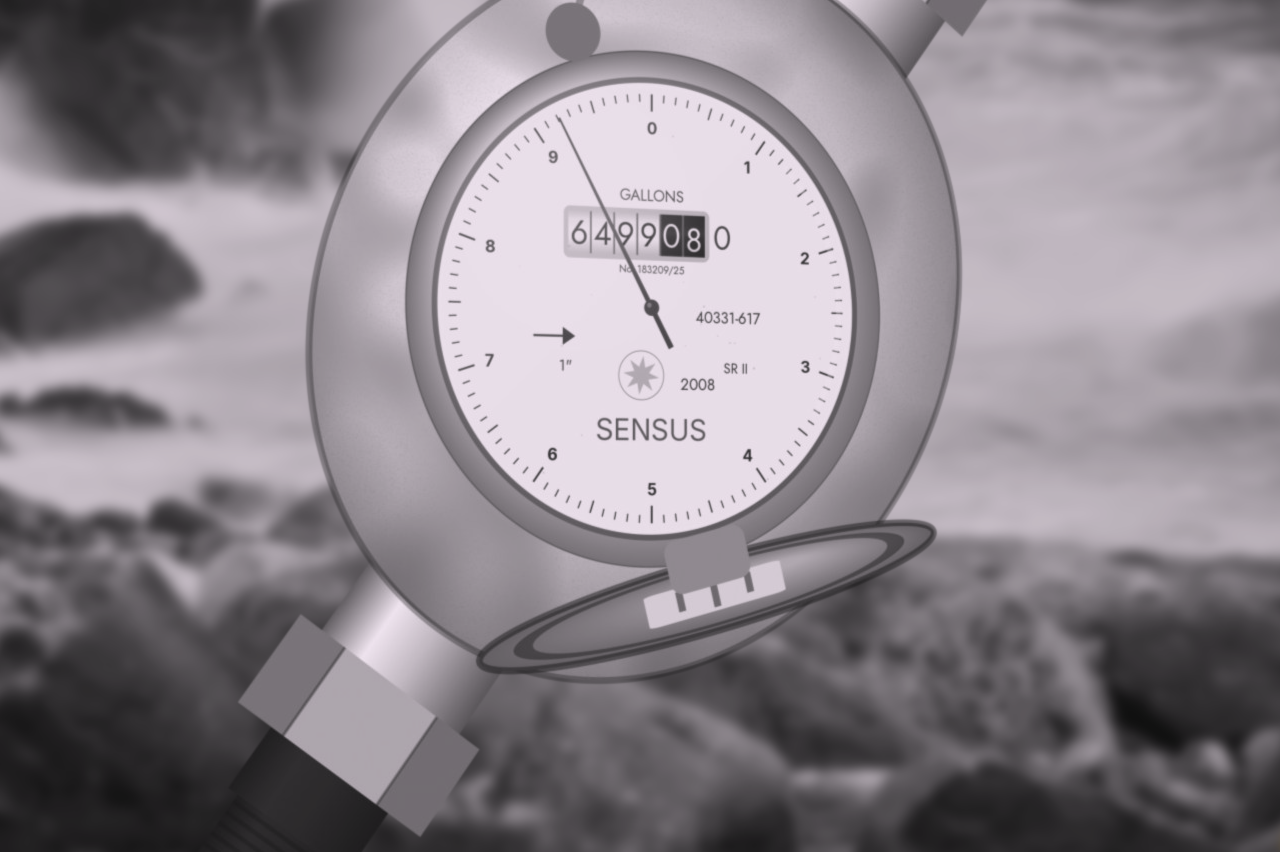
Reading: 6499079.2 gal
